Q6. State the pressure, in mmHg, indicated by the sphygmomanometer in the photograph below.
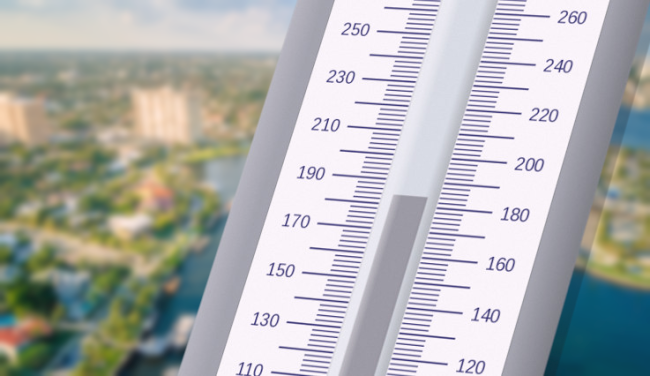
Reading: 184 mmHg
